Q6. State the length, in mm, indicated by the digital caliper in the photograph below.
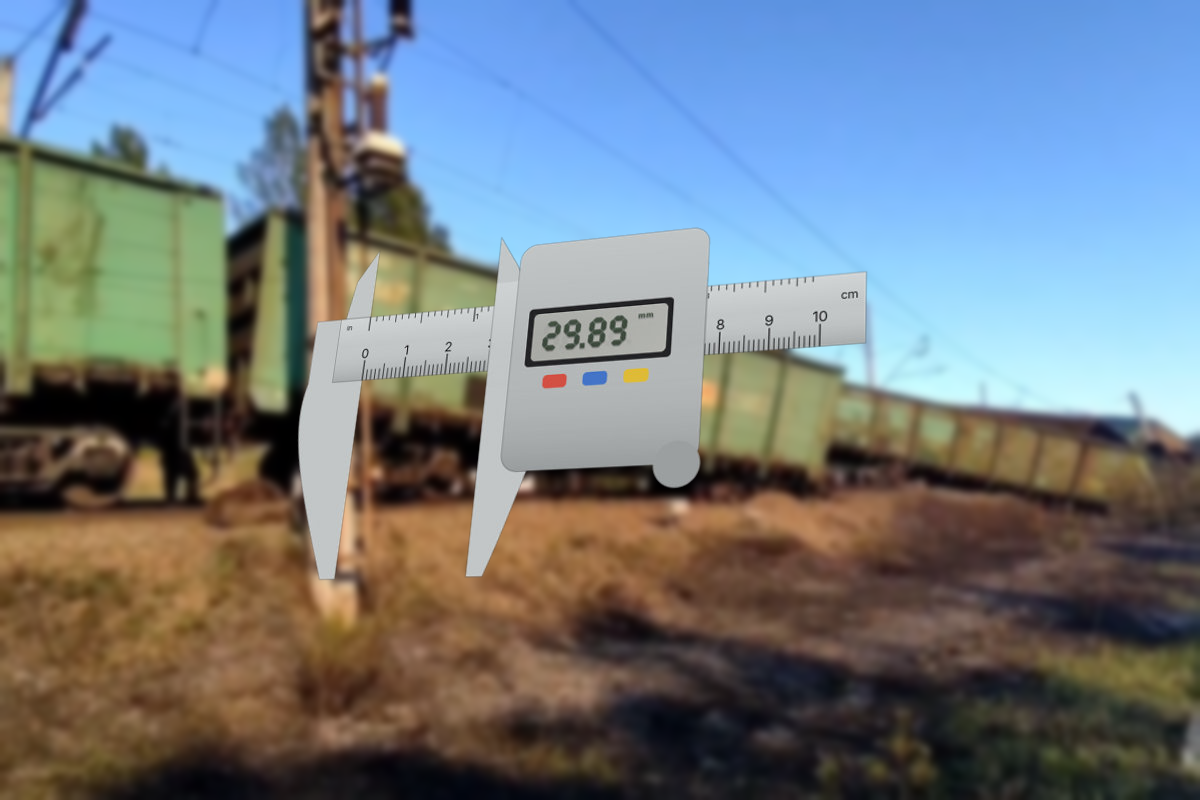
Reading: 29.89 mm
